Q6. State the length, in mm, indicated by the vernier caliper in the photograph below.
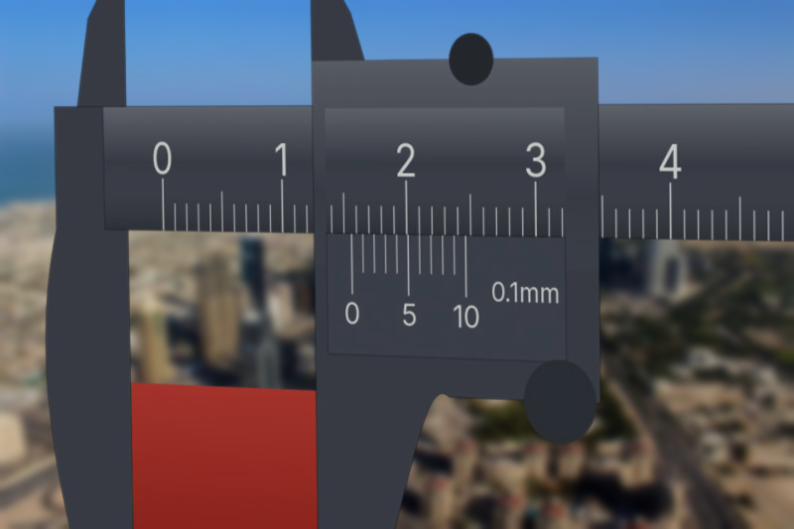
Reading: 15.6 mm
